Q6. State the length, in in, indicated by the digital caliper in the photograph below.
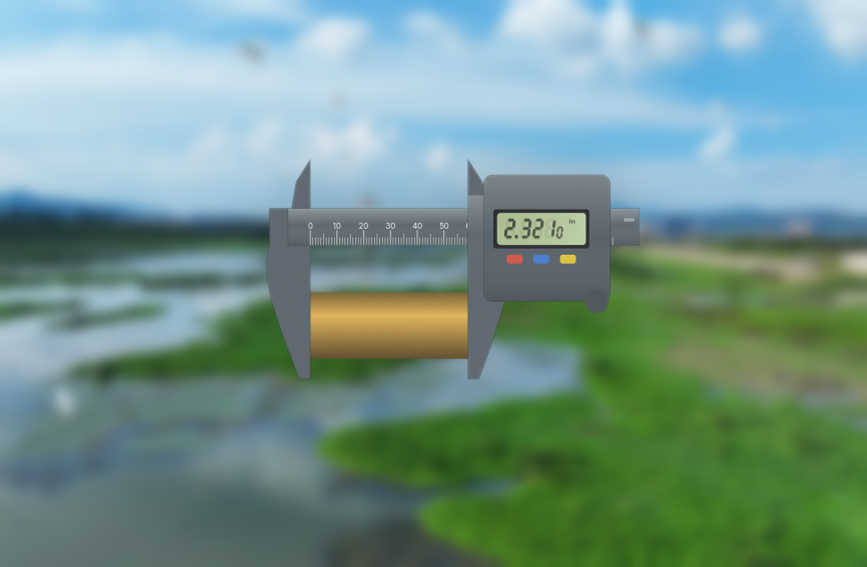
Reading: 2.3210 in
